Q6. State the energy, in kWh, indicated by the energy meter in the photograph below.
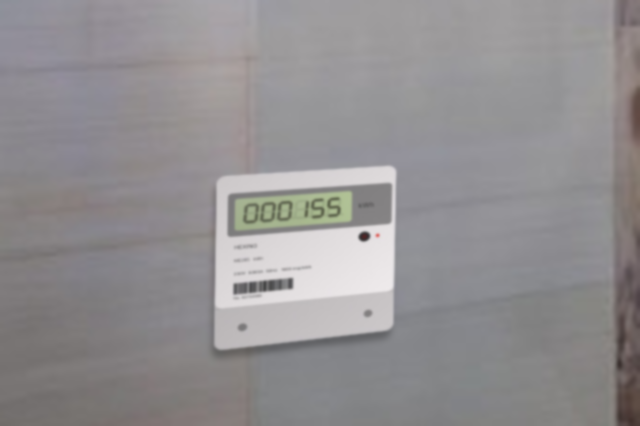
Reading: 155 kWh
